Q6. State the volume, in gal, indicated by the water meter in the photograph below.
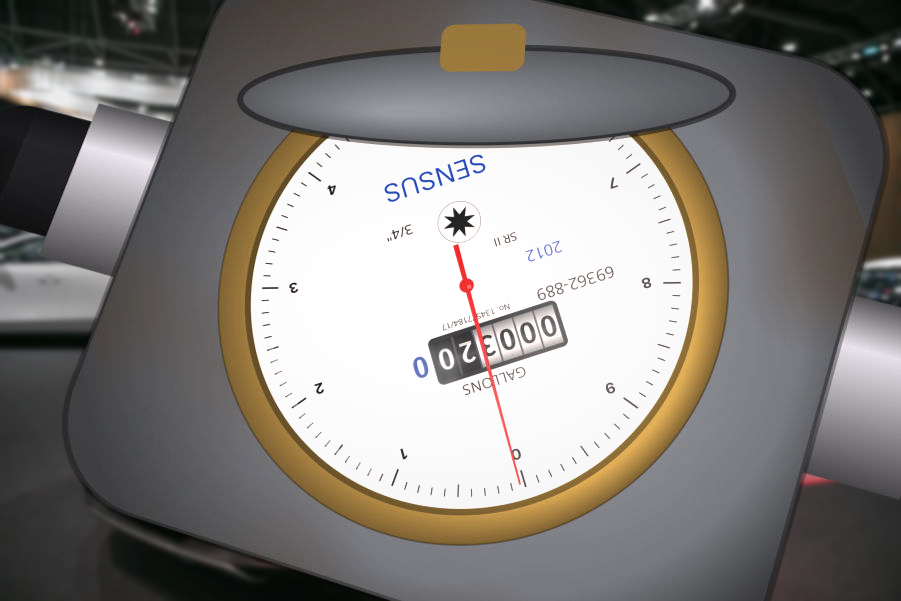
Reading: 3200.0 gal
